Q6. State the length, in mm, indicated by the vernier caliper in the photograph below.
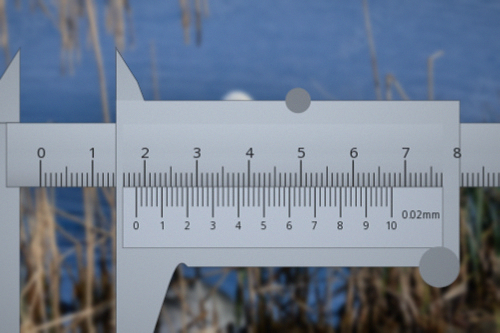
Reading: 18.4 mm
